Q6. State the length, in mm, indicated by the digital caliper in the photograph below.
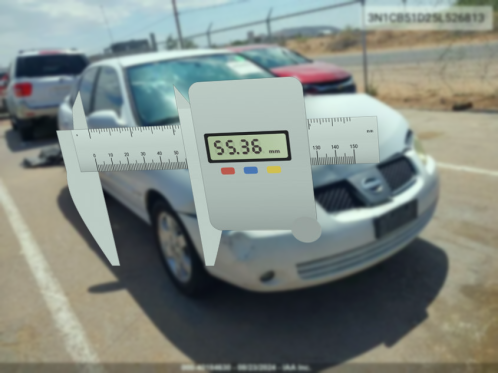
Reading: 55.36 mm
